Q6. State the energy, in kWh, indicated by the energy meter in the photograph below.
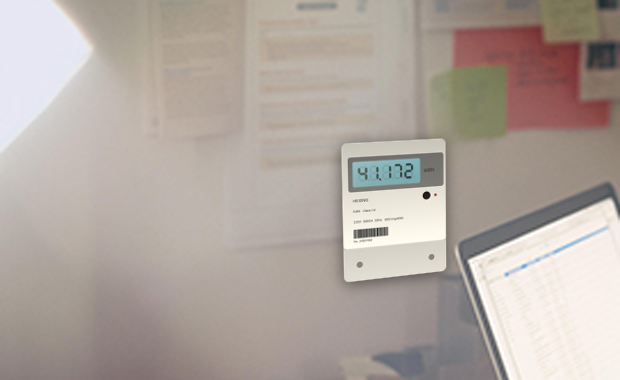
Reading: 41.172 kWh
